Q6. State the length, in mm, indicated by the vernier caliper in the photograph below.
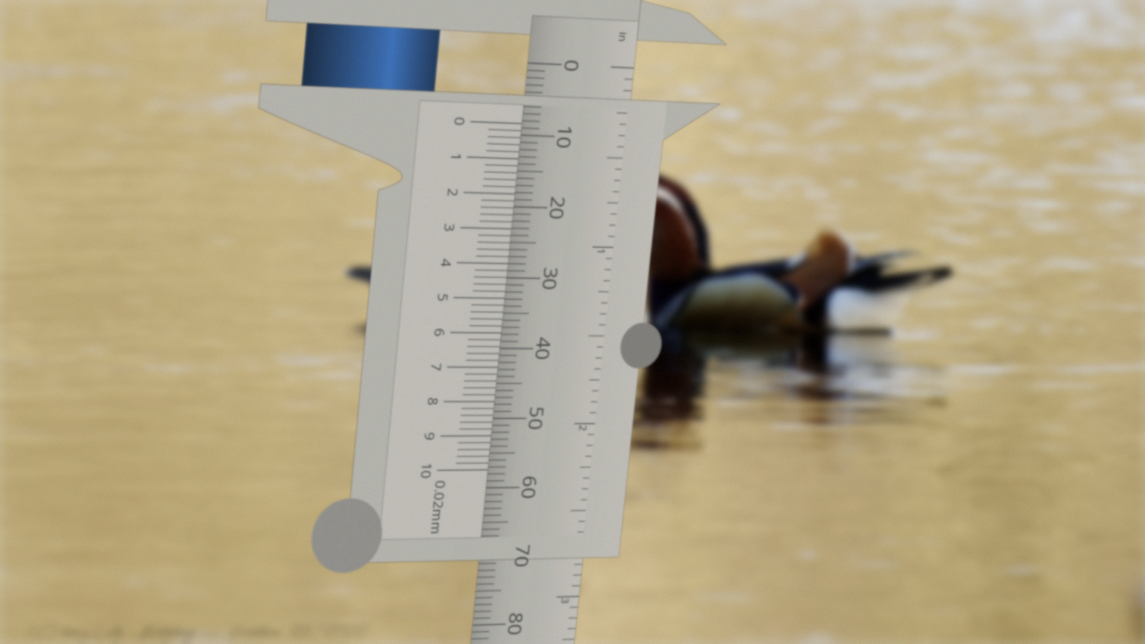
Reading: 8.4 mm
